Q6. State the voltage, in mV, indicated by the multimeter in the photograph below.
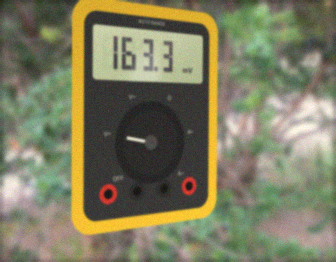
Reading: 163.3 mV
